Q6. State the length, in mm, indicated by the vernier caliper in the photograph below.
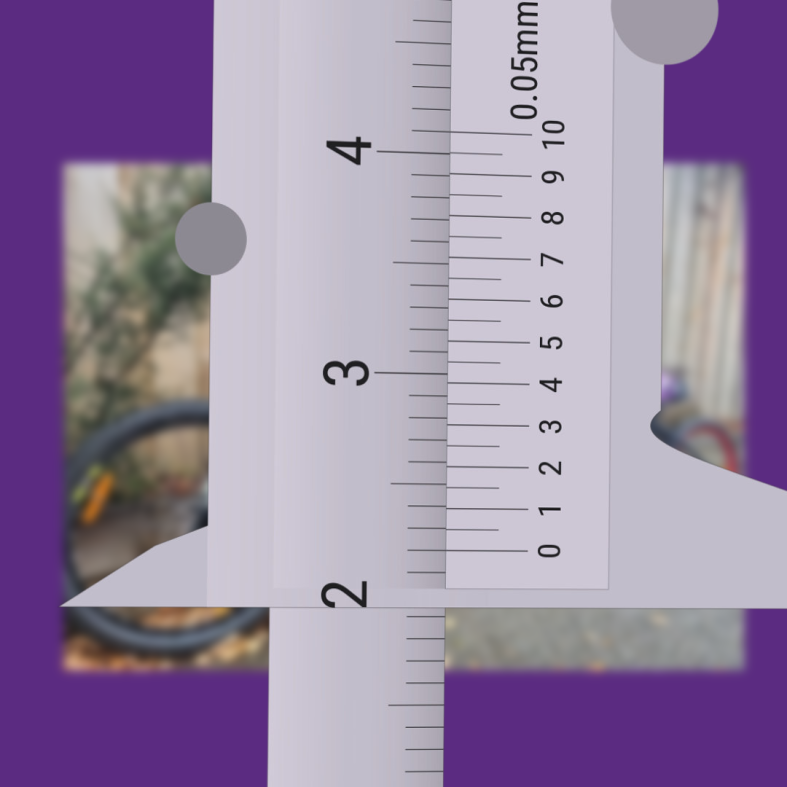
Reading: 22.00 mm
